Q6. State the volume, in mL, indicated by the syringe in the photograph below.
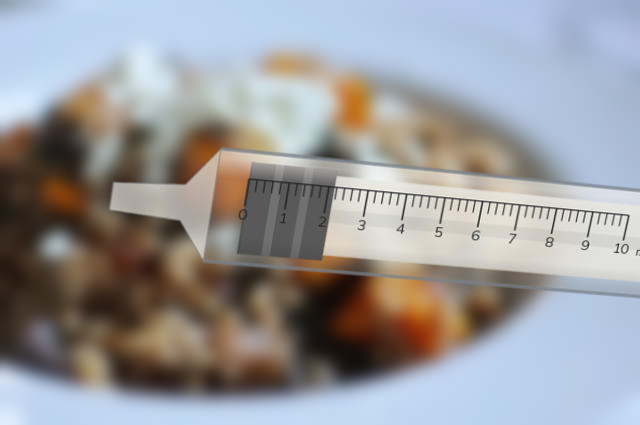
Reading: 0 mL
